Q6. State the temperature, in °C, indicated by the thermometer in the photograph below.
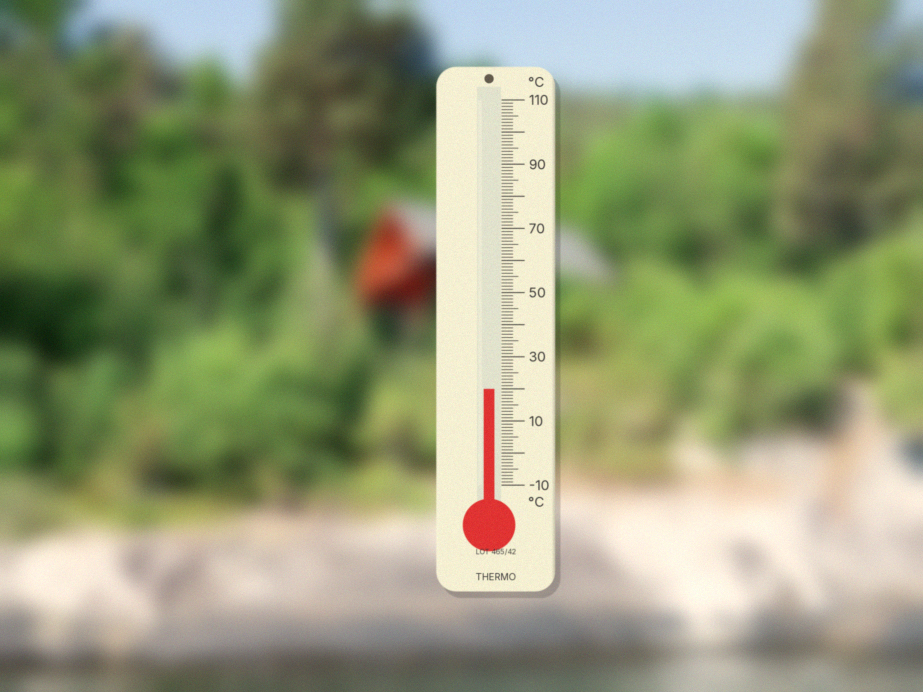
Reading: 20 °C
